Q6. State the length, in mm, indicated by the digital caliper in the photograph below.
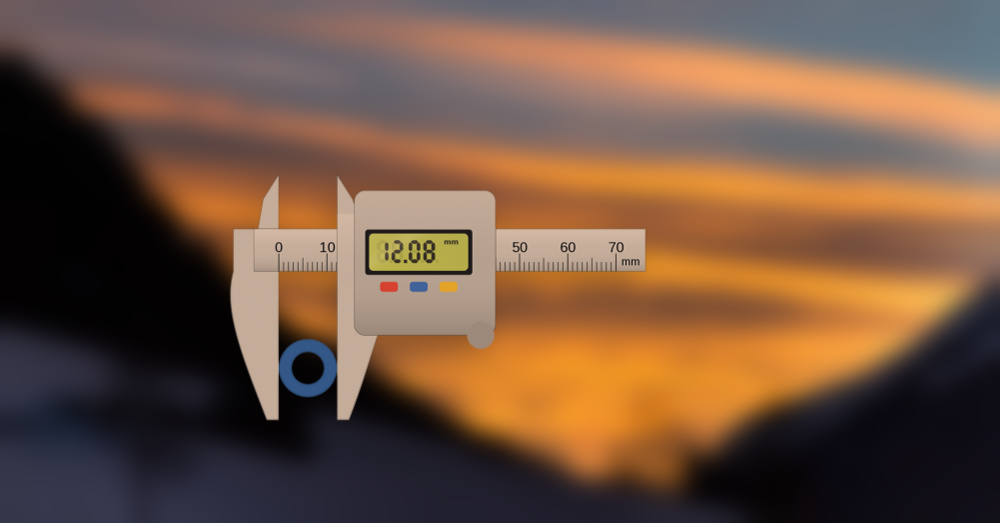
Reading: 12.08 mm
